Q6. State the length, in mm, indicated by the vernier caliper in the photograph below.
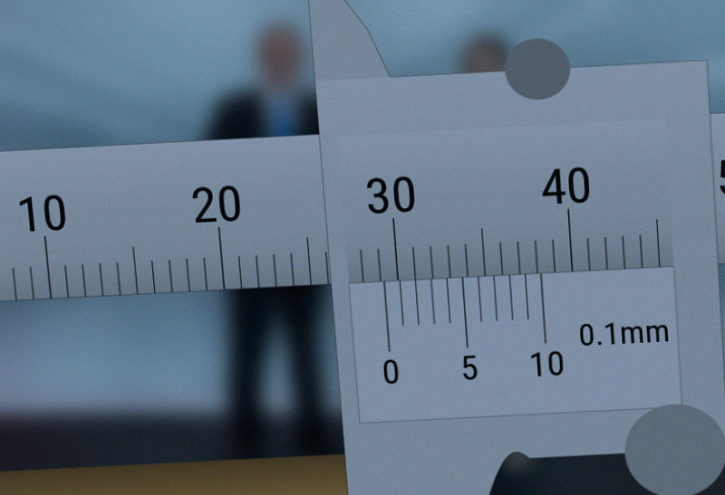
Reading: 29.2 mm
